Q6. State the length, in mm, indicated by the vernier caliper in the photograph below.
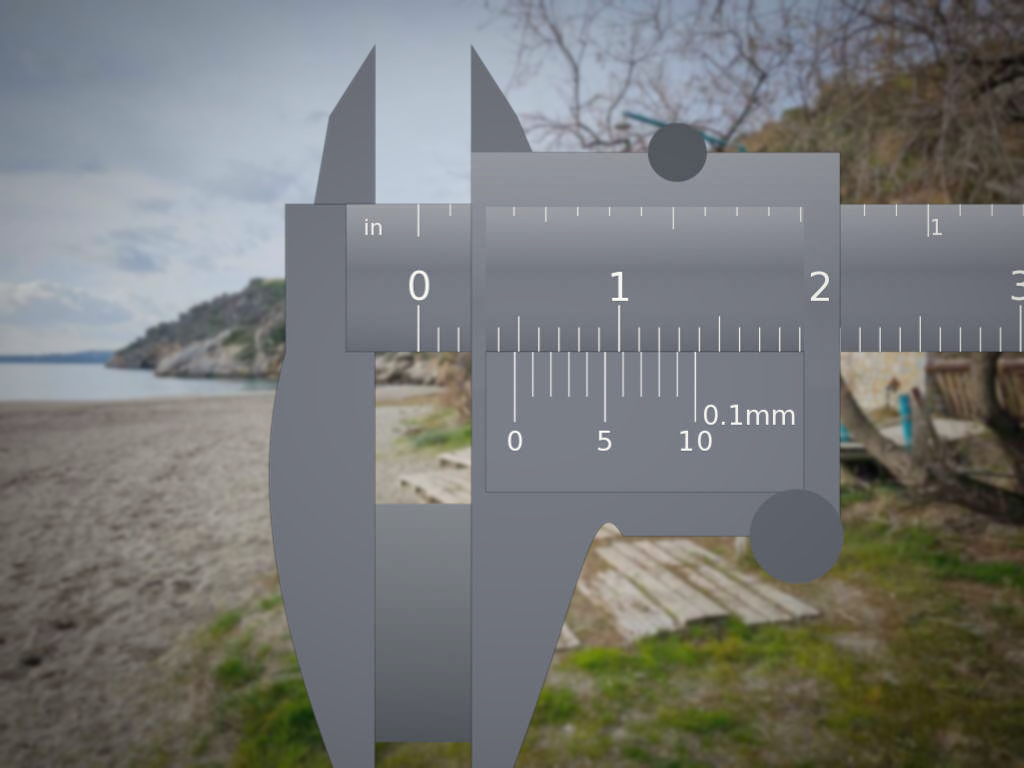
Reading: 4.8 mm
